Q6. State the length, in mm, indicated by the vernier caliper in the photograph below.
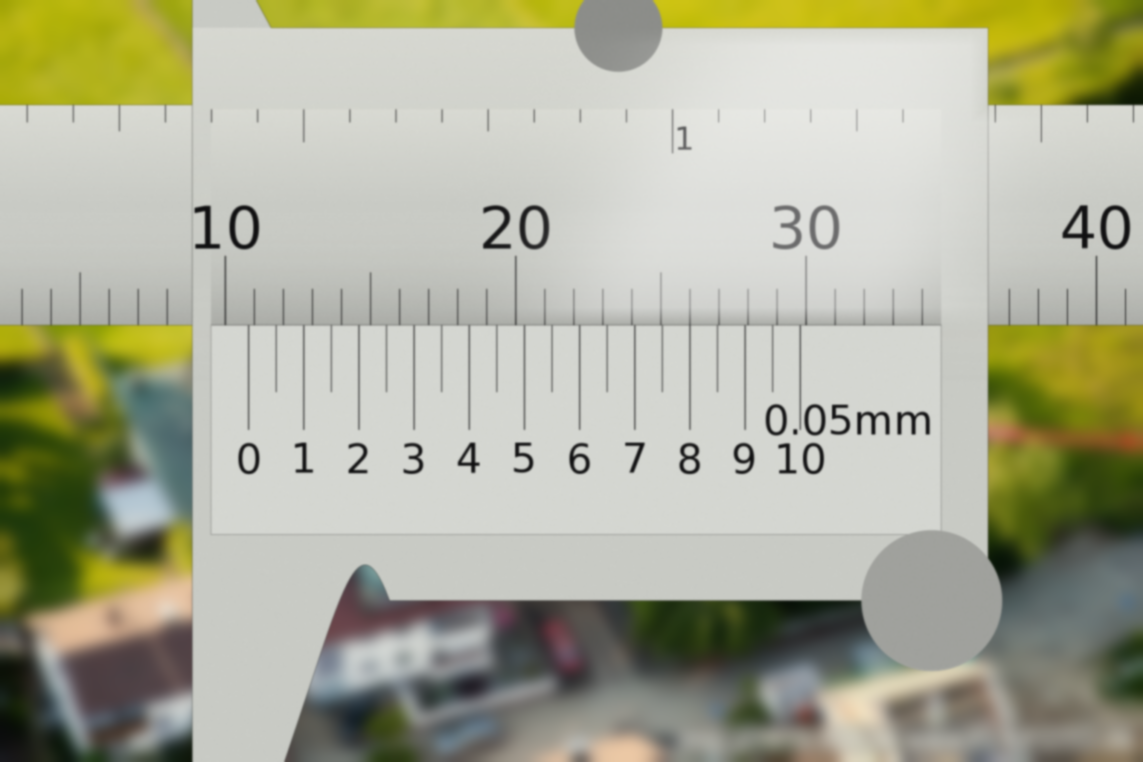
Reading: 10.80 mm
